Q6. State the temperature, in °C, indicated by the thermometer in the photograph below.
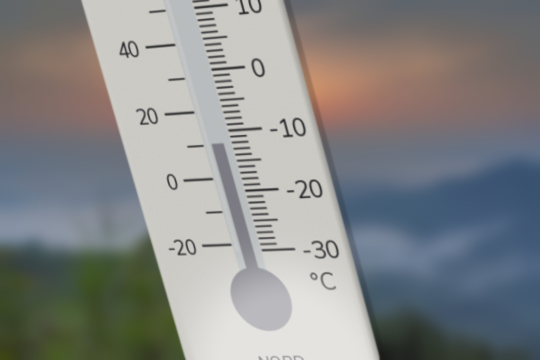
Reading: -12 °C
